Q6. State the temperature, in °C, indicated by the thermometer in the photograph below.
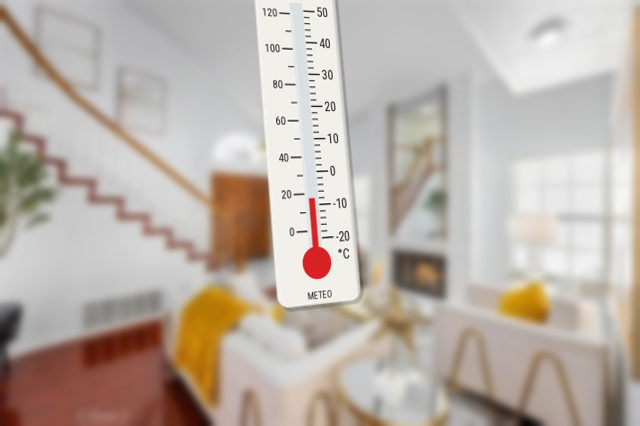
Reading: -8 °C
